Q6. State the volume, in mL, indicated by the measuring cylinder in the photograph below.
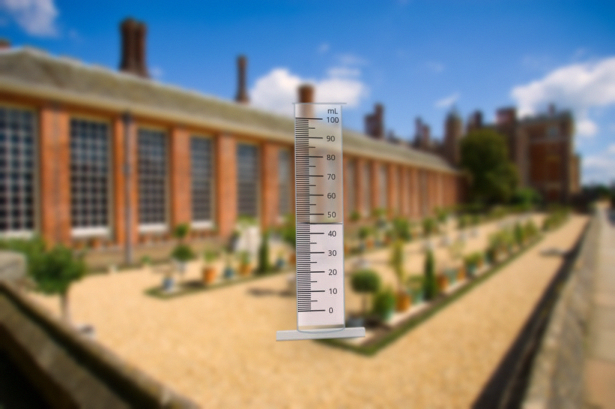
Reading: 45 mL
